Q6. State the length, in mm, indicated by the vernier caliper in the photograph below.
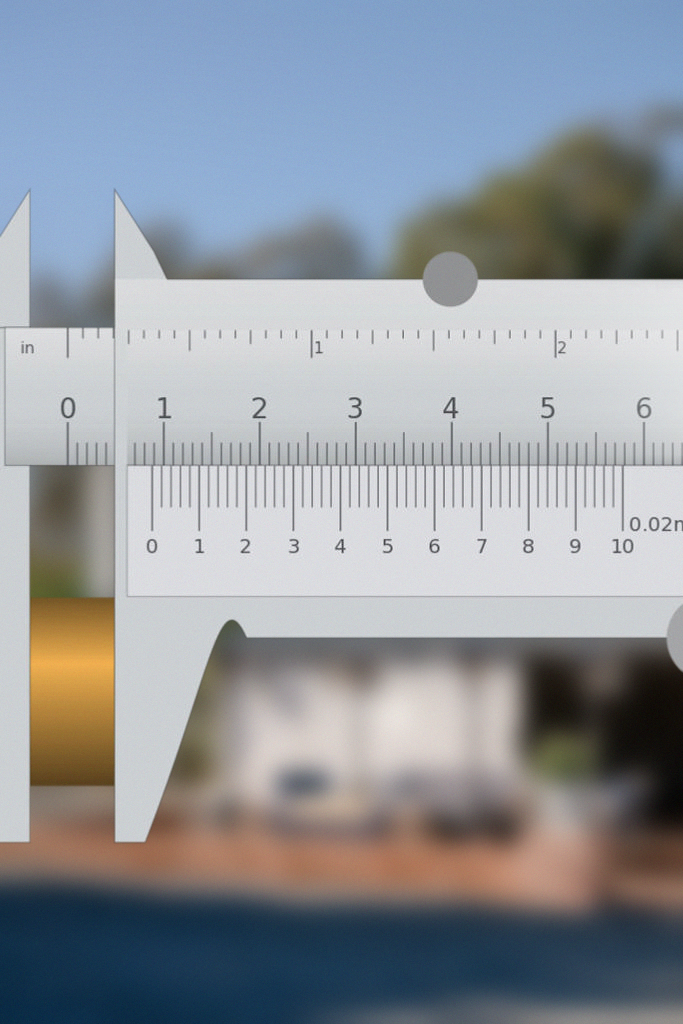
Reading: 8.8 mm
